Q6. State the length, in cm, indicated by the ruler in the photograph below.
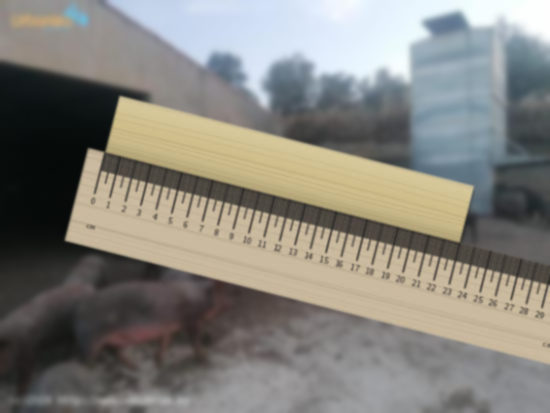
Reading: 23 cm
